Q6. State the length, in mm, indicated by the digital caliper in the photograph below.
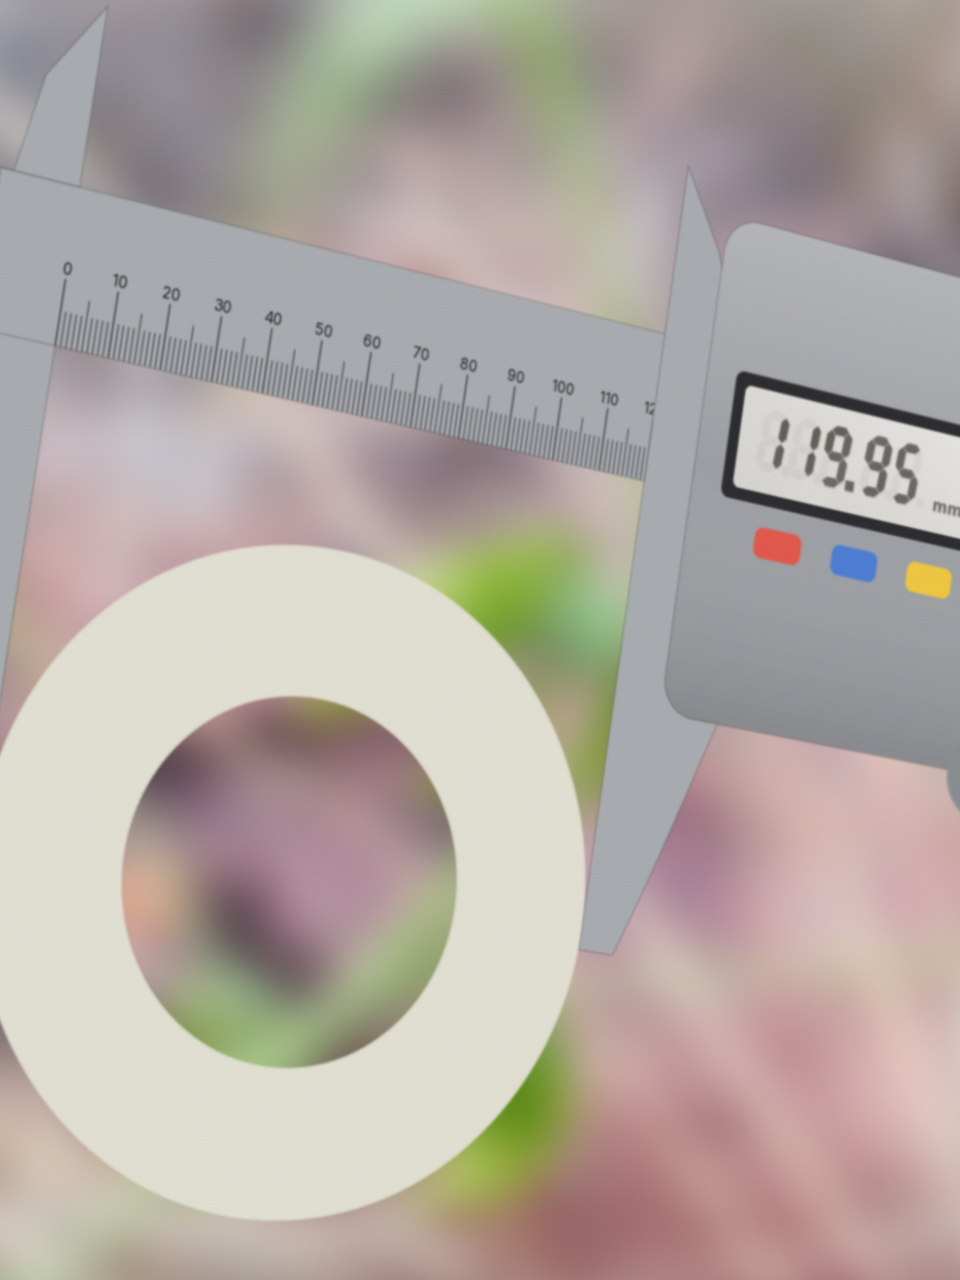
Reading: 119.95 mm
